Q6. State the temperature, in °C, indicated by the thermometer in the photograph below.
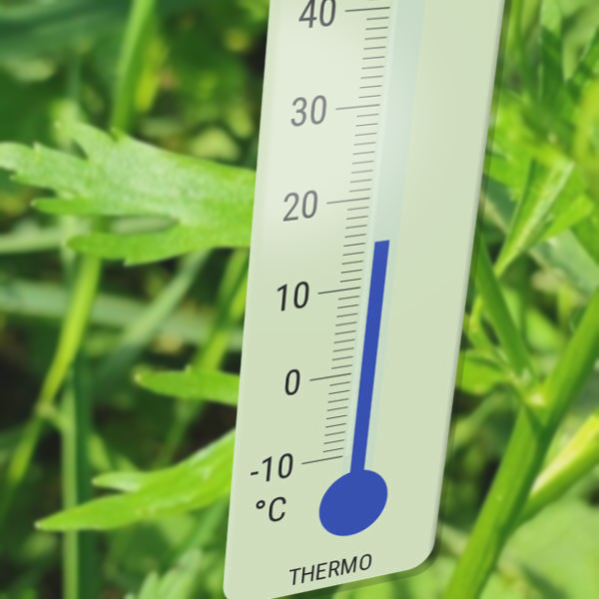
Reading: 15 °C
